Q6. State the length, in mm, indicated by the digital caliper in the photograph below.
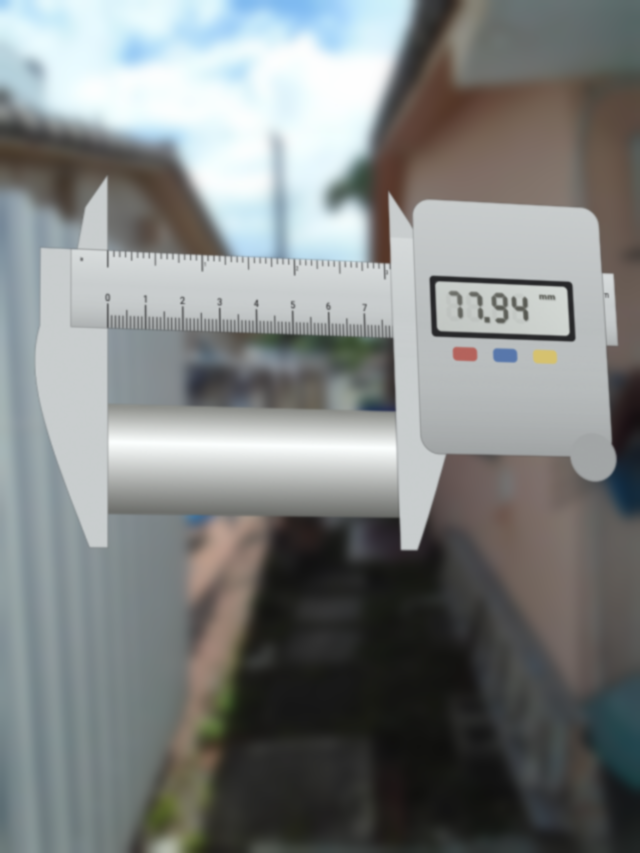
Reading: 77.94 mm
